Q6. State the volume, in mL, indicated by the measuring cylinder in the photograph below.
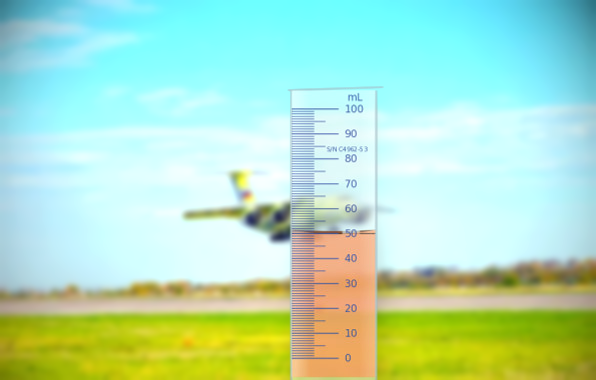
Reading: 50 mL
